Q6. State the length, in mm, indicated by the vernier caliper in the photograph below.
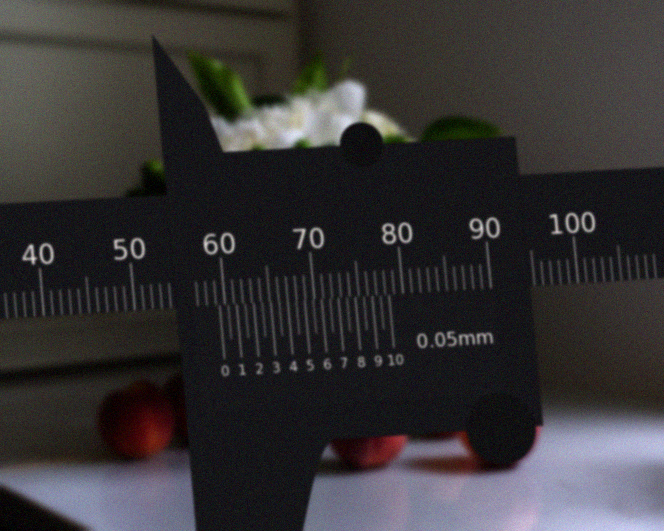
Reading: 59.4 mm
